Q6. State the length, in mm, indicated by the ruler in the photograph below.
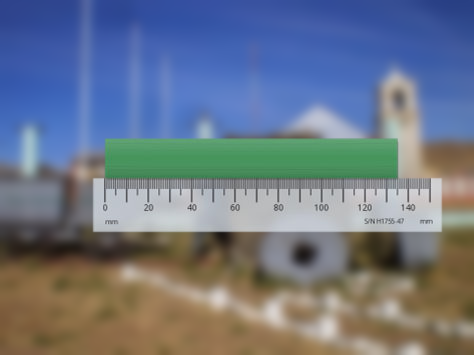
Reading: 135 mm
